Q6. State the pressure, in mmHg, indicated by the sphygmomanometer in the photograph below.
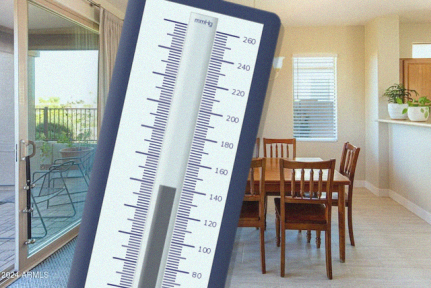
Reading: 140 mmHg
